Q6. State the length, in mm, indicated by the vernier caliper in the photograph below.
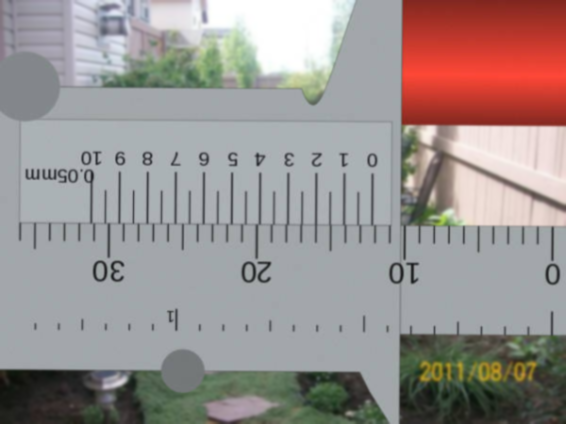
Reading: 12.2 mm
